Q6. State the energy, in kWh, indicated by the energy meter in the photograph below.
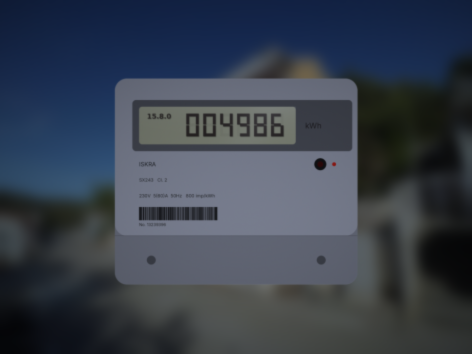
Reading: 4986 kWh
